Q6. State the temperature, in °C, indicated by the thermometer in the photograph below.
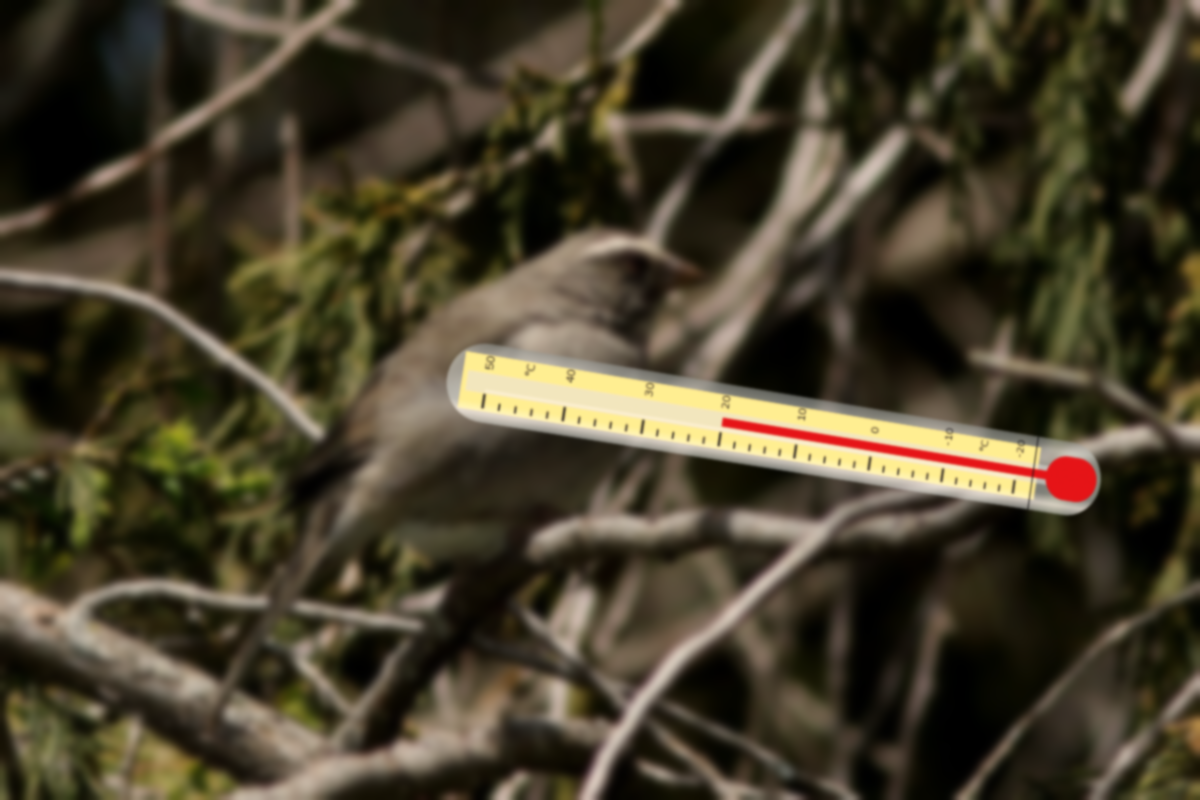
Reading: 20 °C
